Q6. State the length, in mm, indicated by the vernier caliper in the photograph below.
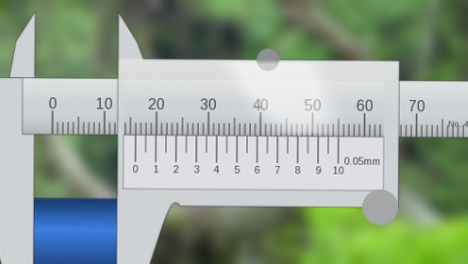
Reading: 16.0 mm
